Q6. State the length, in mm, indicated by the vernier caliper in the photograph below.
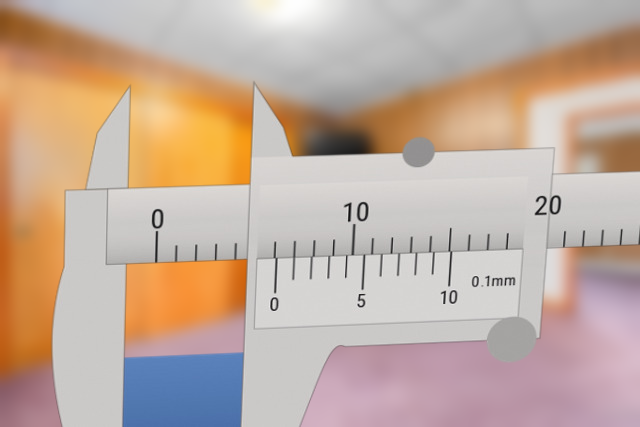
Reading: 6.1 mm
